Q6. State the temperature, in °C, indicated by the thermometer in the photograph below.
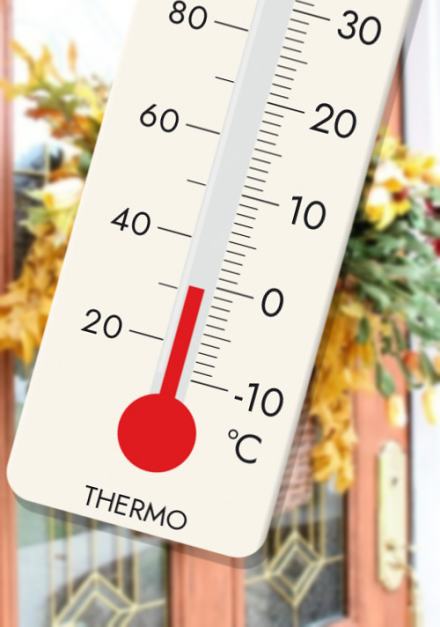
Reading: -0.5 °C
